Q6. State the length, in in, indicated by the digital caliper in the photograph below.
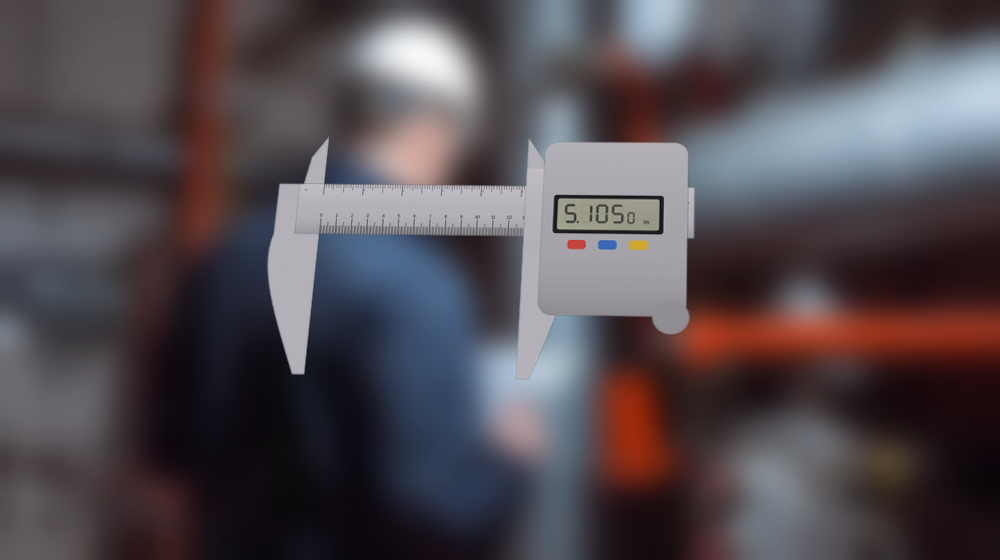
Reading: 5.1050 in
